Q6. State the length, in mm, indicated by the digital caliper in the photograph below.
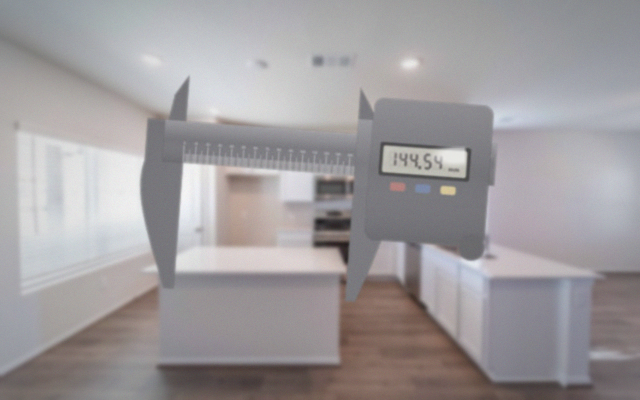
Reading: 144.54 mm
